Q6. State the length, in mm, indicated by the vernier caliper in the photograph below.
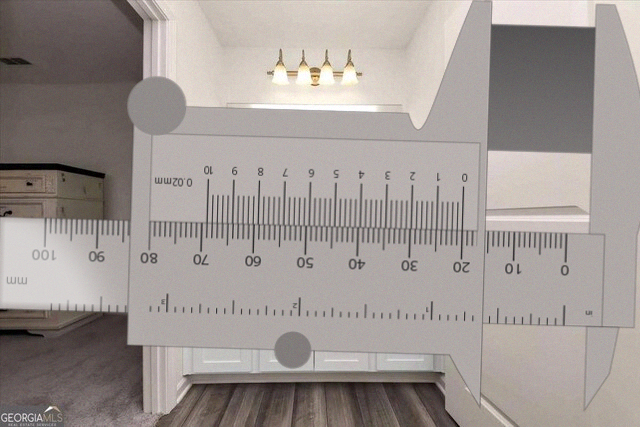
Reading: 20.0 mm
